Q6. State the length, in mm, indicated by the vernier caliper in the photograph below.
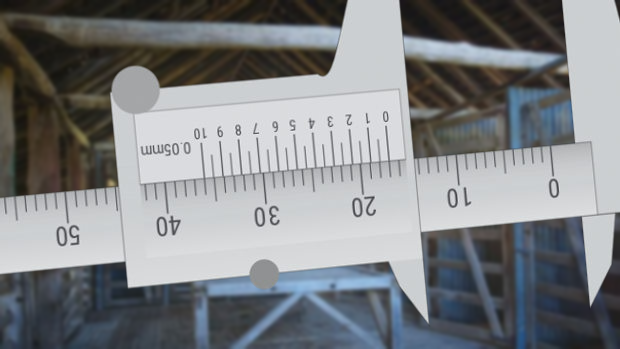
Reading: 17.0 mm
